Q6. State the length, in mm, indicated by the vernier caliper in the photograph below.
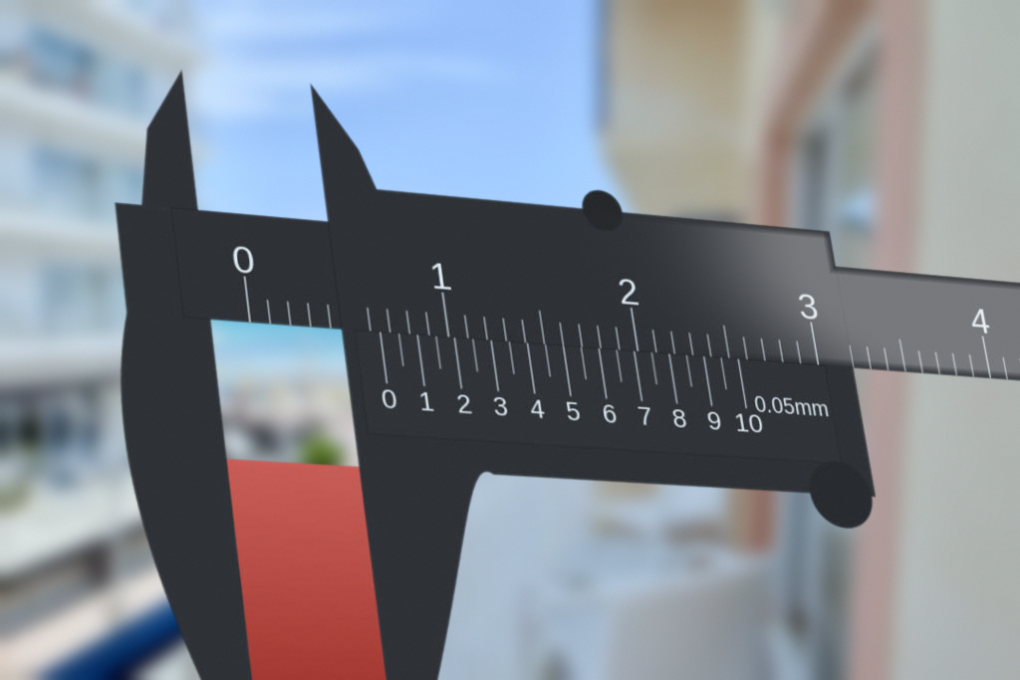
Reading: 6.5 mm
